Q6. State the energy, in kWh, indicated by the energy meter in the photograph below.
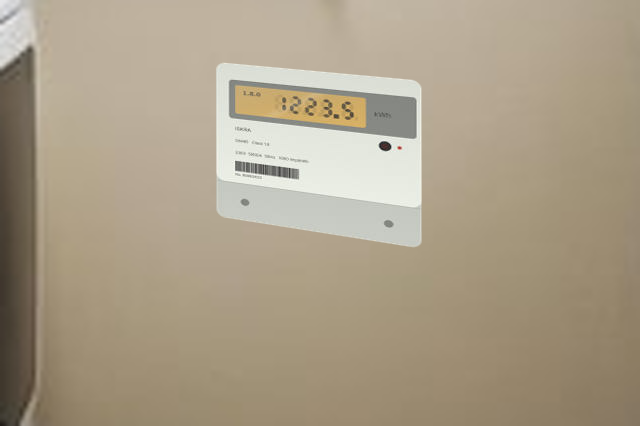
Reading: 1223.5 kWh
